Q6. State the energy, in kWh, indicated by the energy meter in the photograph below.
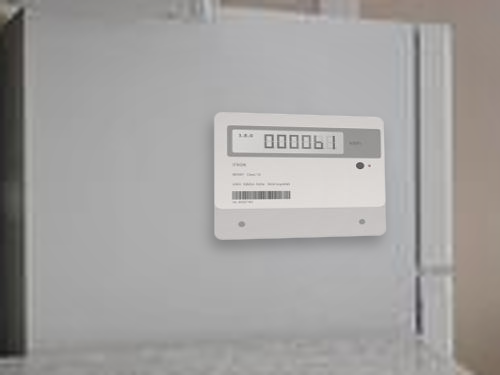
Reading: 61 kWh
